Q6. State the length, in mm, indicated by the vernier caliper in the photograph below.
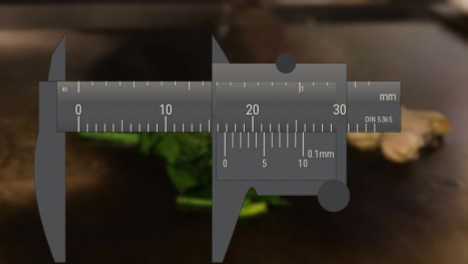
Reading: 16.8 mm
